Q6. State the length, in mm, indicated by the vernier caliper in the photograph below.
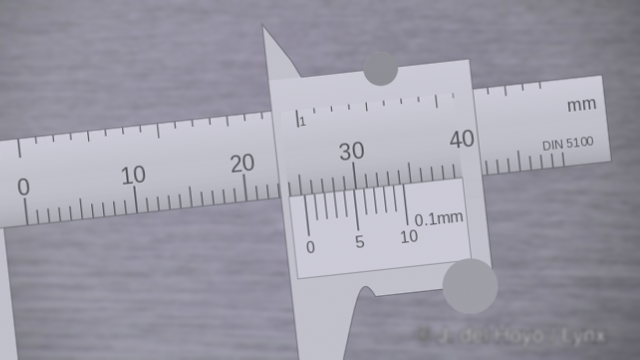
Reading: 25.3 mm
